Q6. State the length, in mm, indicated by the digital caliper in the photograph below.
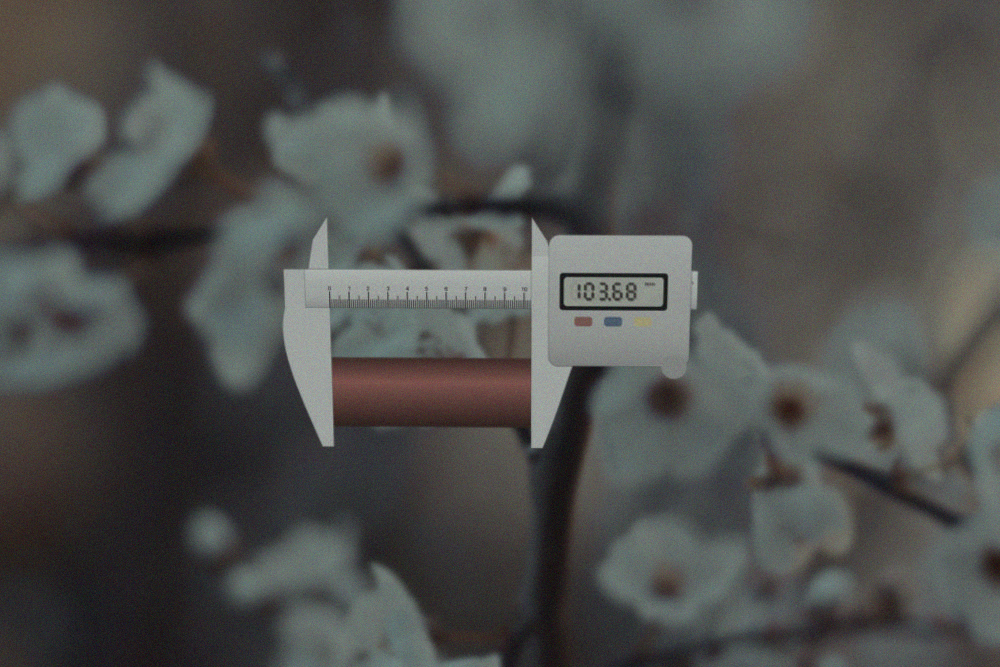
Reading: 103.68 mm
